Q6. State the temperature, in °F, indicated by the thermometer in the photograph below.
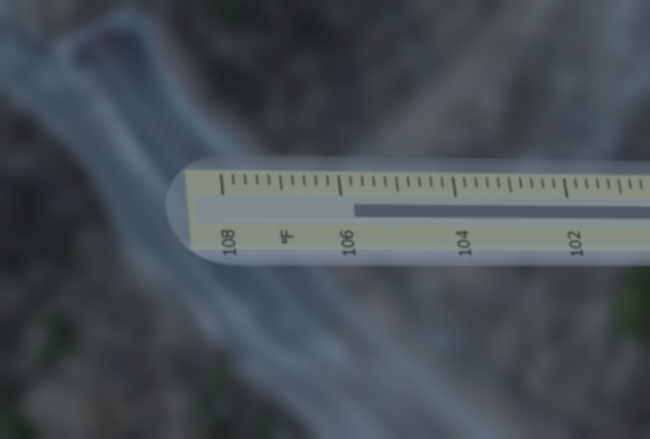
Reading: 105.8 °F
